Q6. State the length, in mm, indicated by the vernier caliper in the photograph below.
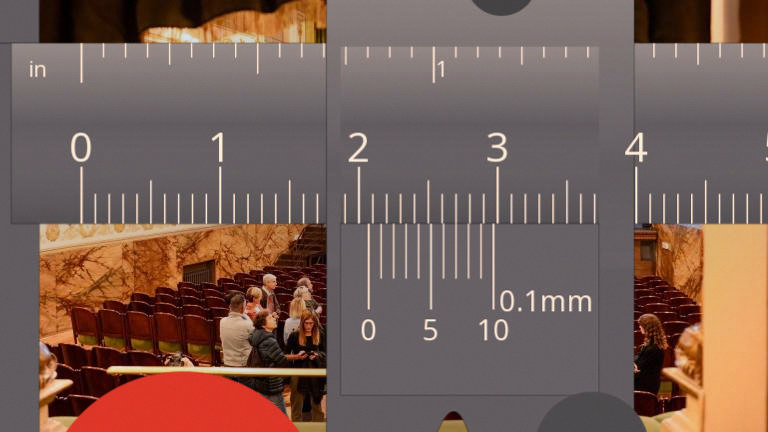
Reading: 20.7 mm
